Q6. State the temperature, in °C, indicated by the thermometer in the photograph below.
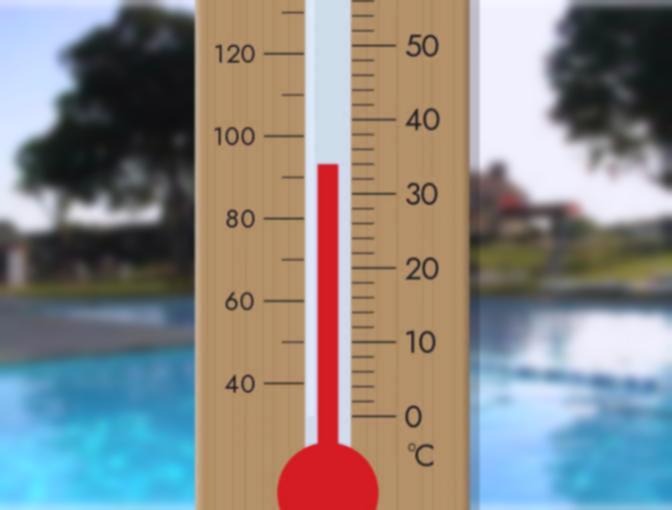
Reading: 34 °C
